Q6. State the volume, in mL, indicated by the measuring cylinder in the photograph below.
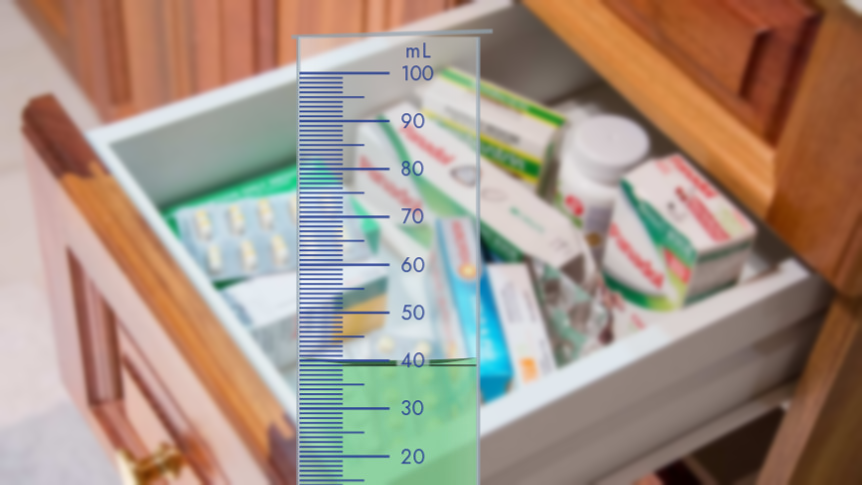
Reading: 39 mL
